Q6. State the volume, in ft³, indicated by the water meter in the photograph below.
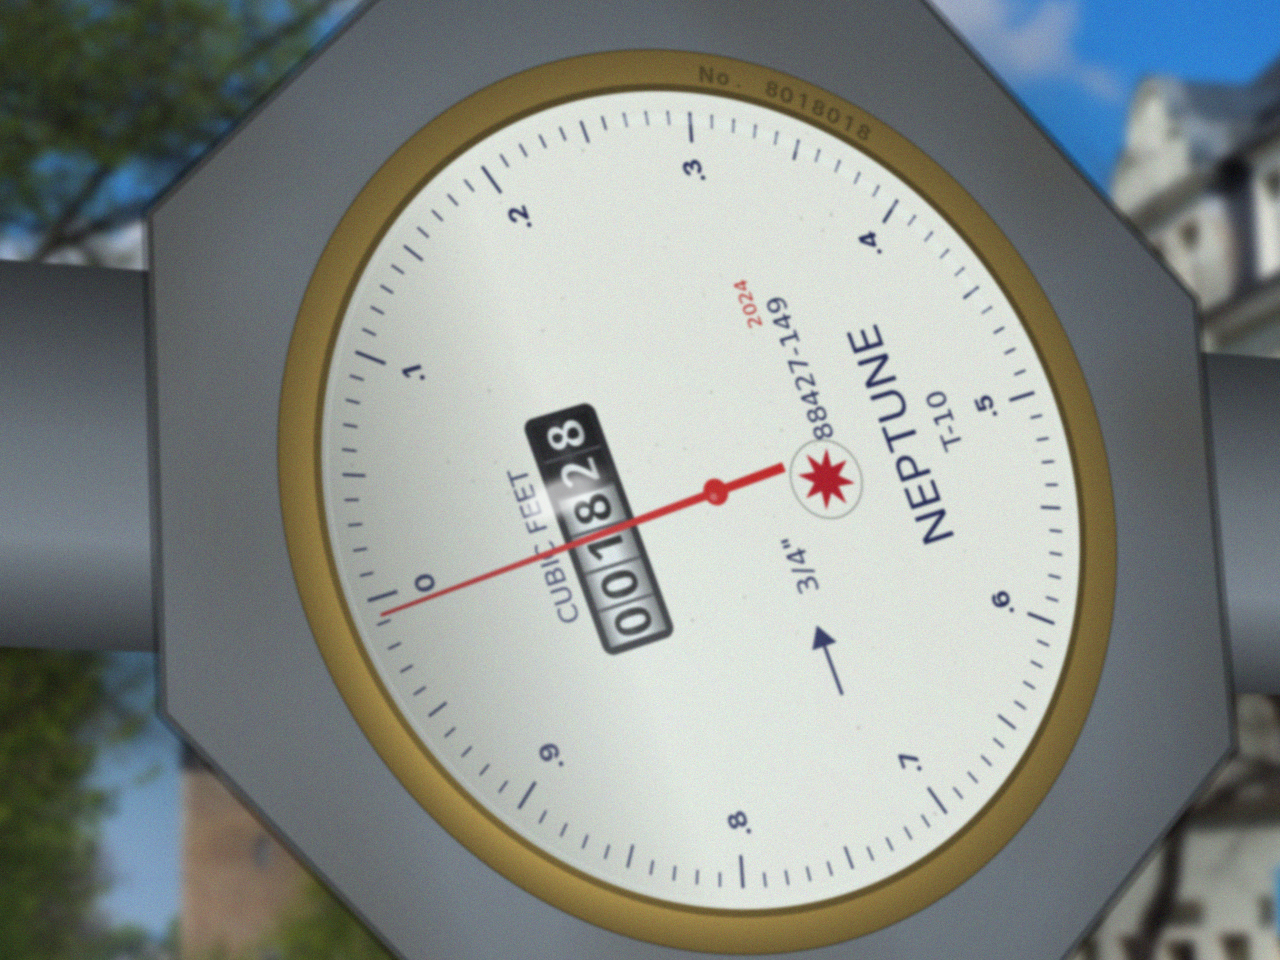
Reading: 1827.99 ft³
